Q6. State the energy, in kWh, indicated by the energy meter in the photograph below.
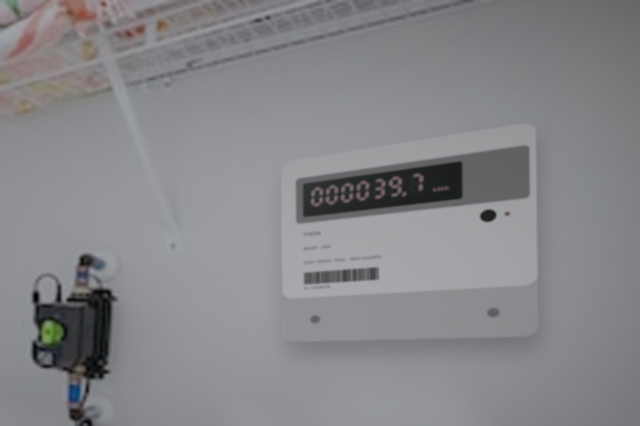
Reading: 39.7 kWh
